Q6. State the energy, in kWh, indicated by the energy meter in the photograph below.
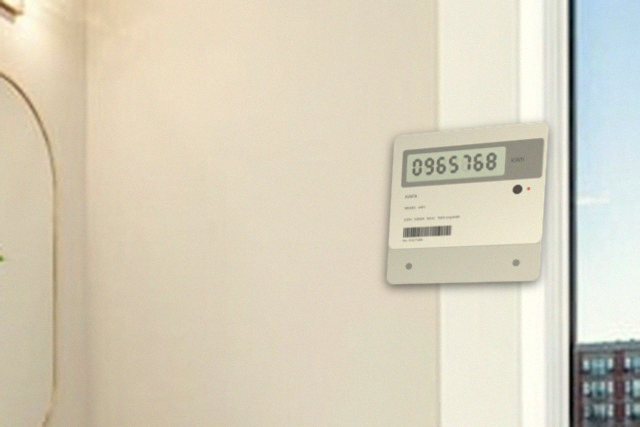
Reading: 965768 kWh
